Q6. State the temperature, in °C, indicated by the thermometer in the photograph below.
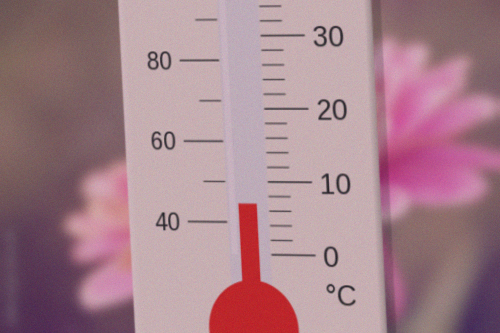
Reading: 7 °C
